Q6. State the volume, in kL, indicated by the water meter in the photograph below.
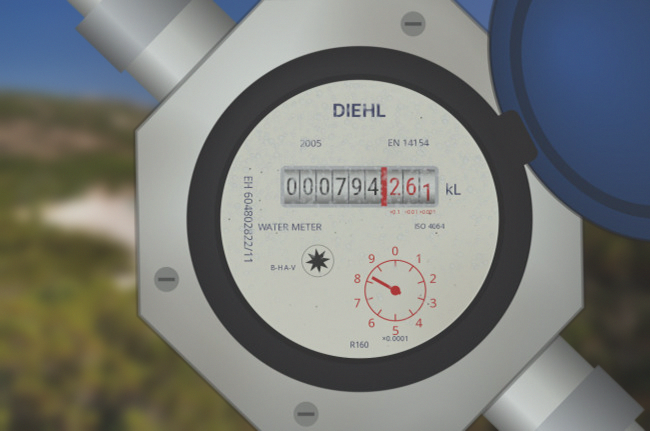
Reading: 794.2608 kL
